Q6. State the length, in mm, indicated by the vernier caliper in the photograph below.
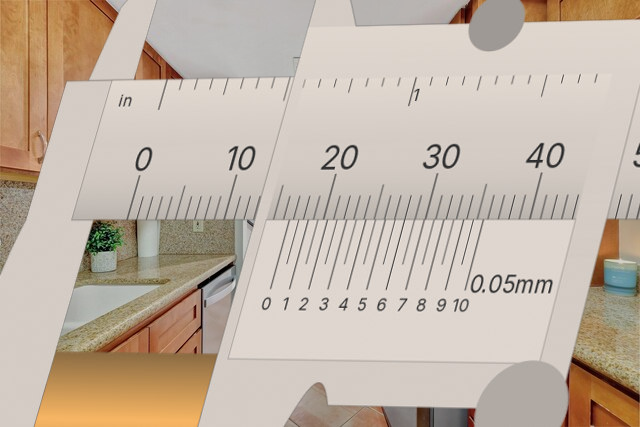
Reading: 16.6 mm
